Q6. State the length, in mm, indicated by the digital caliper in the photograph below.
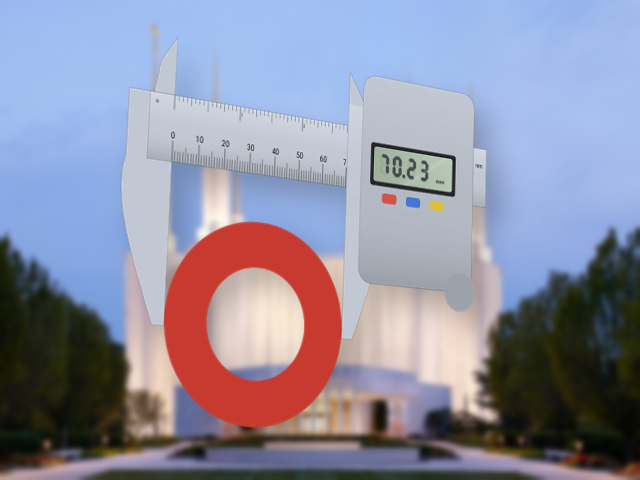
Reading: 70.23 mm
